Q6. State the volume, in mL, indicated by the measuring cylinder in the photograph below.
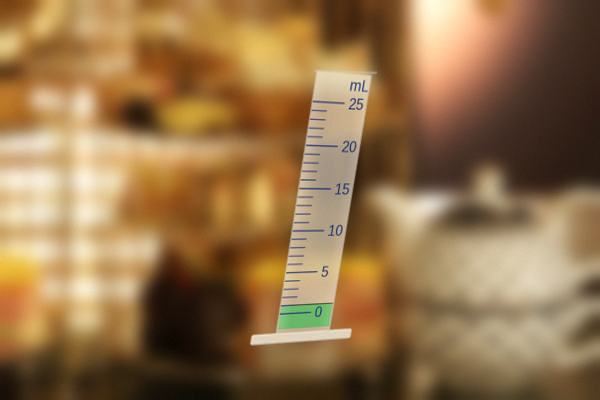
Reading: 1 mL
